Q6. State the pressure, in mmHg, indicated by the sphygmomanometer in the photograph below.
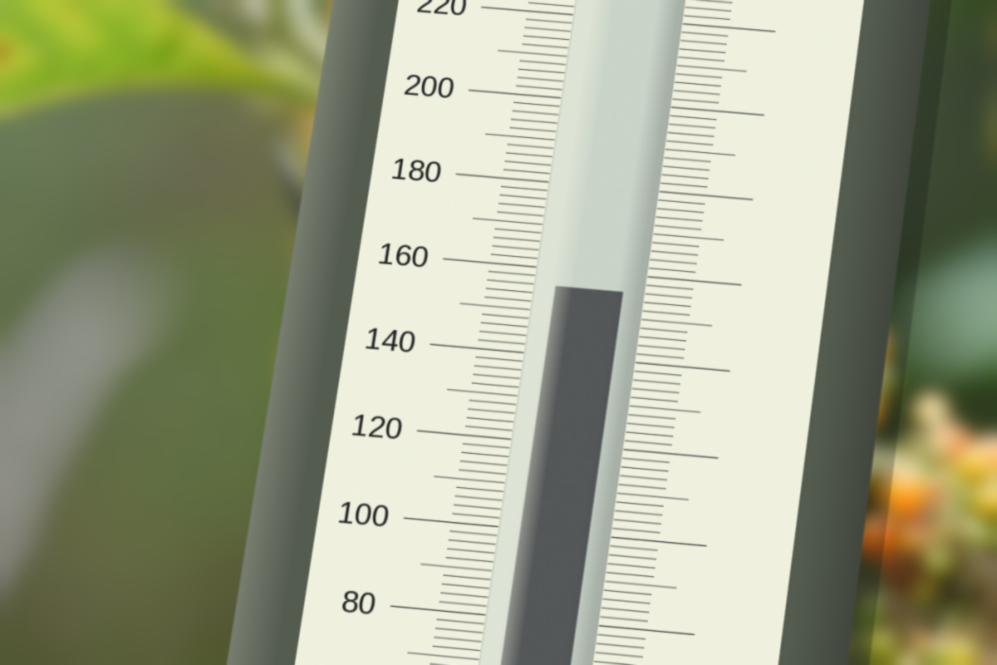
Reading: 156 mmHg
